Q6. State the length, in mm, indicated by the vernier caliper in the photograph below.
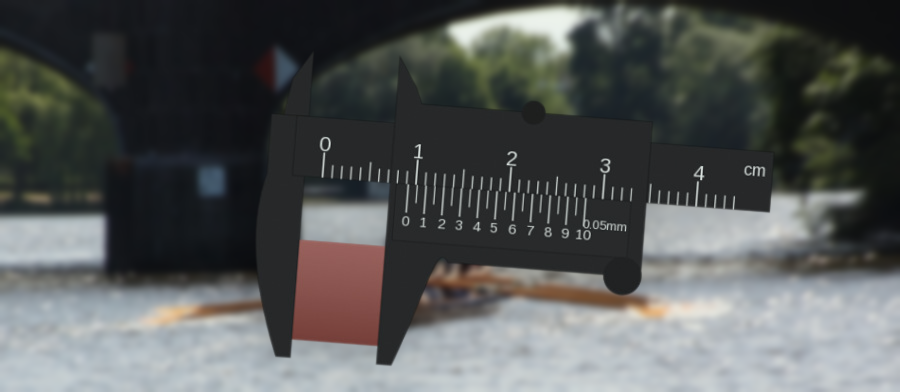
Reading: 9.2 mm
